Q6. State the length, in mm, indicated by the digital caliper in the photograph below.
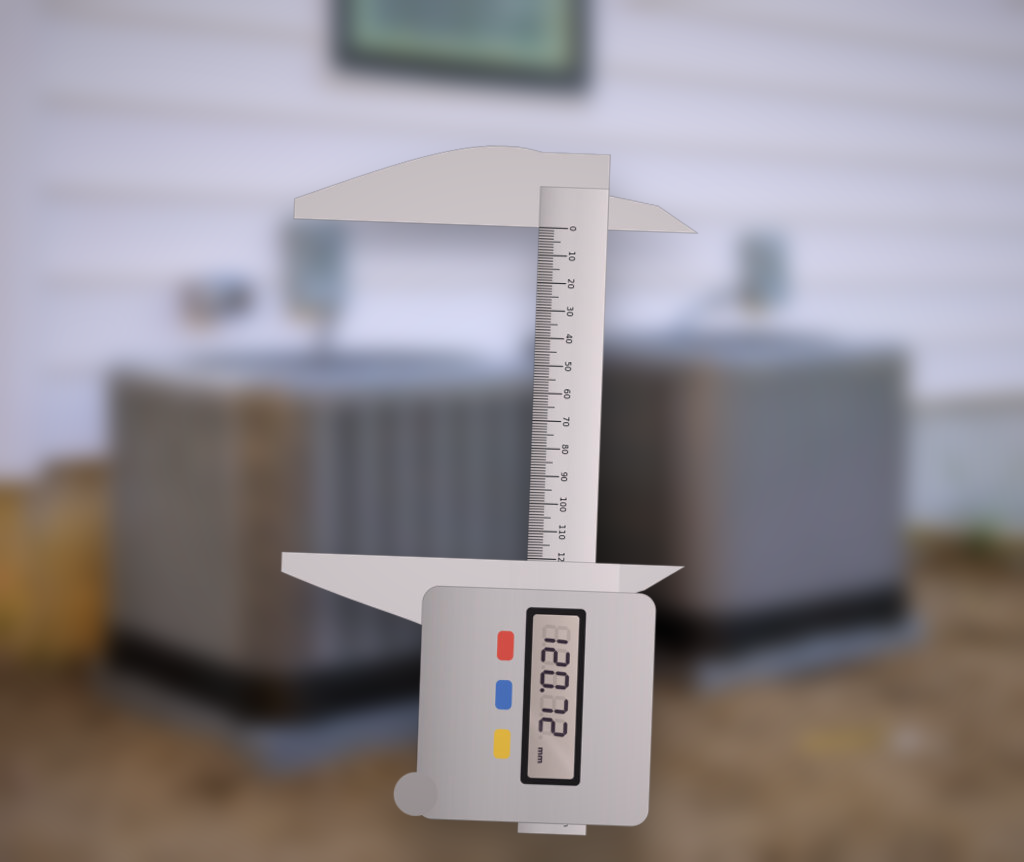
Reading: 120.72 mm
